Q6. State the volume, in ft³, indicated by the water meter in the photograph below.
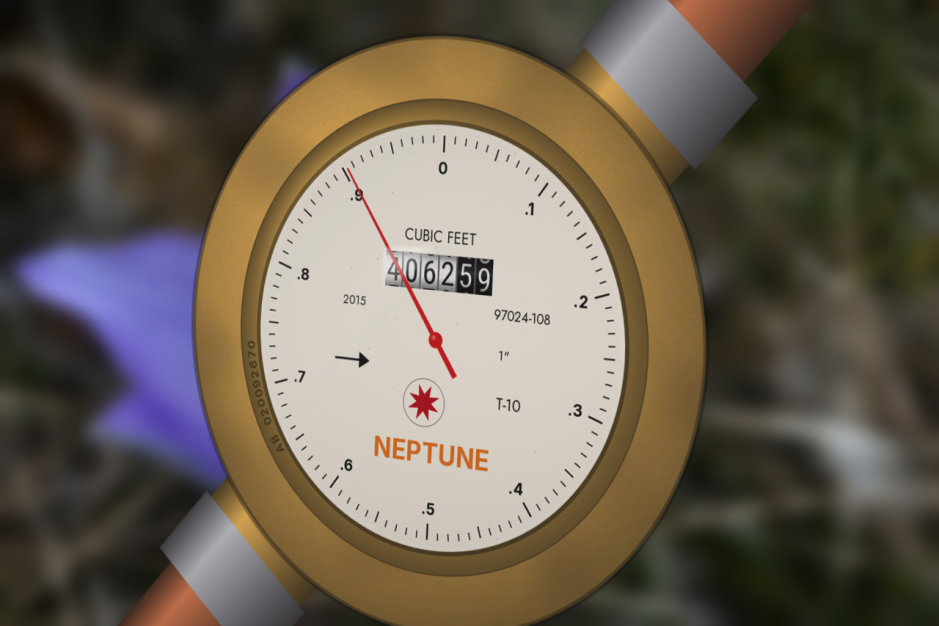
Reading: 406258.90 ft³
